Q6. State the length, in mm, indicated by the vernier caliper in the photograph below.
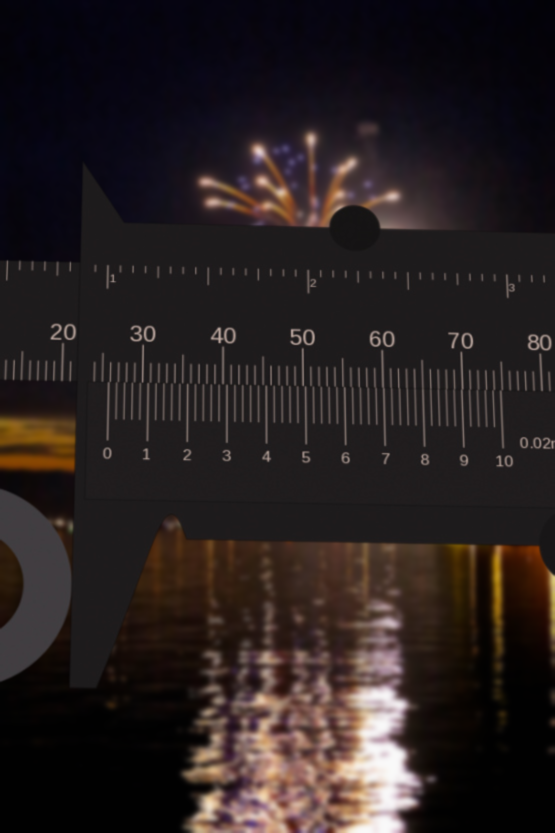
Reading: 25.8 mm
